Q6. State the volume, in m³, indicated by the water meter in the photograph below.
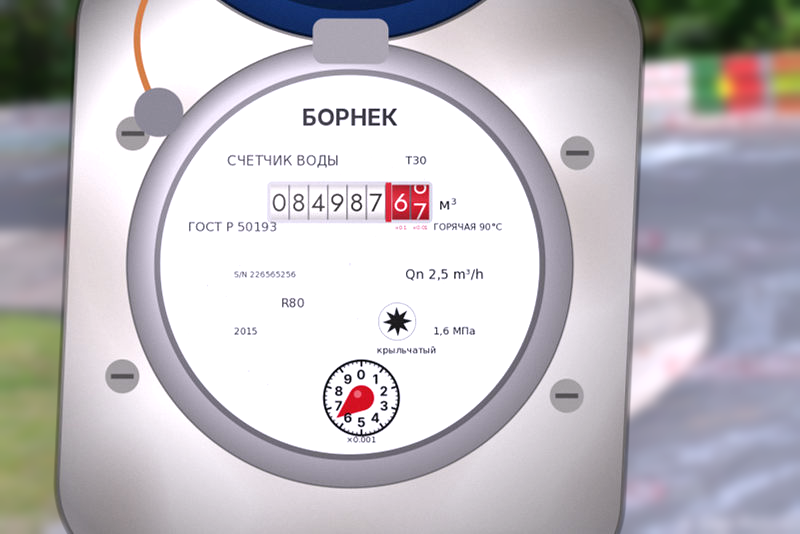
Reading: 84987.666 m³
